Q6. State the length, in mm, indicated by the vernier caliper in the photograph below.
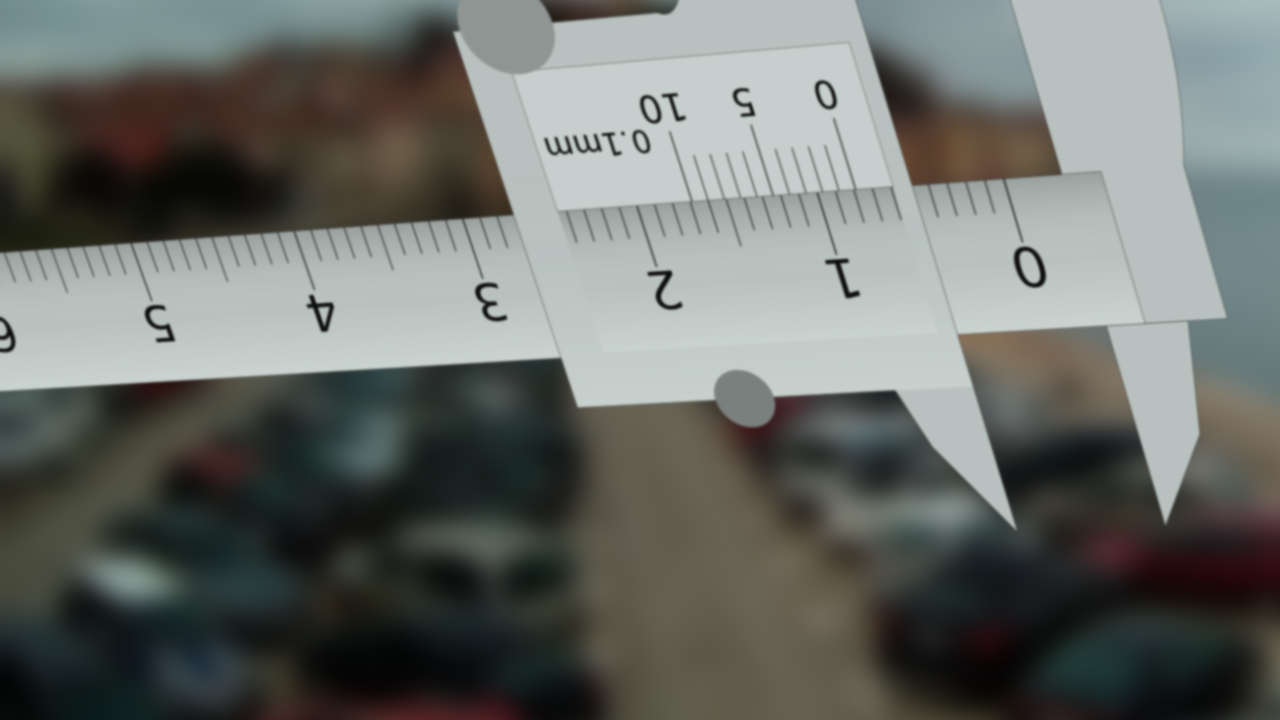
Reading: 7.9 mm
